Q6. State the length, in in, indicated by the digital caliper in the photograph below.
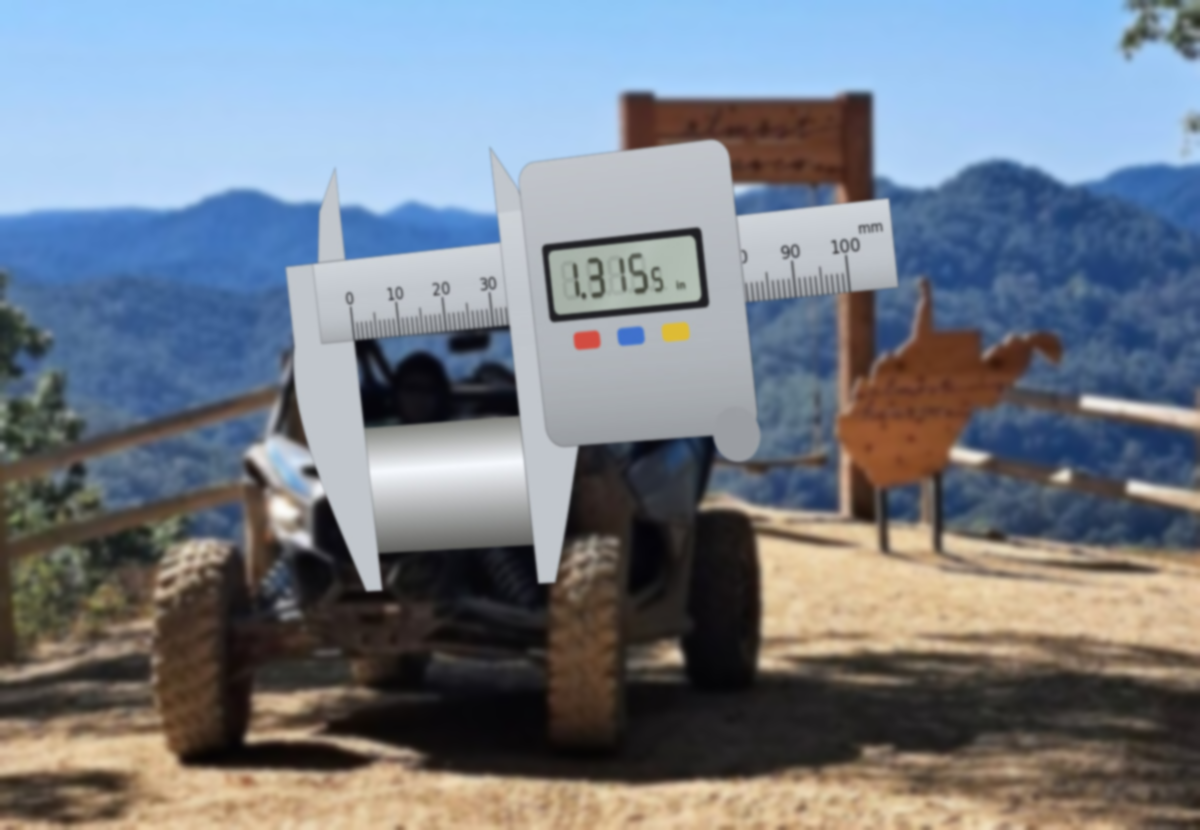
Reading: 1.3155 in
